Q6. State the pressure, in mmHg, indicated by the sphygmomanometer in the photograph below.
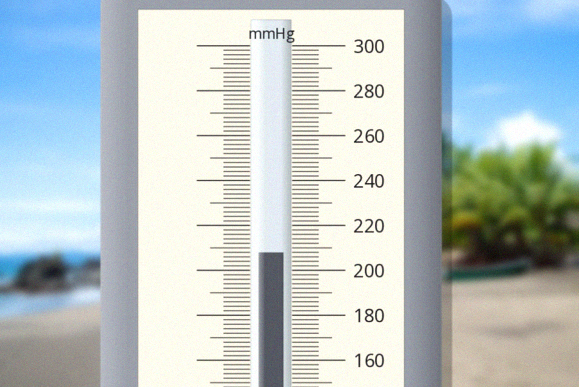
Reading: 208 mmHg
